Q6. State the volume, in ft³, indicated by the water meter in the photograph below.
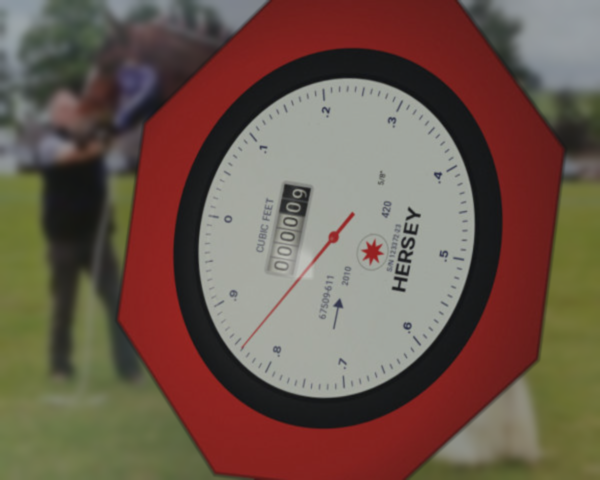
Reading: 8.84 ft³
